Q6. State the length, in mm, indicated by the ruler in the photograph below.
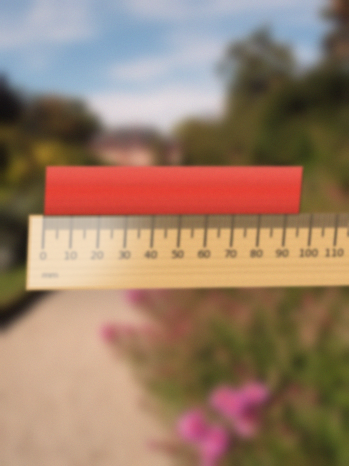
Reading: 95 mm
